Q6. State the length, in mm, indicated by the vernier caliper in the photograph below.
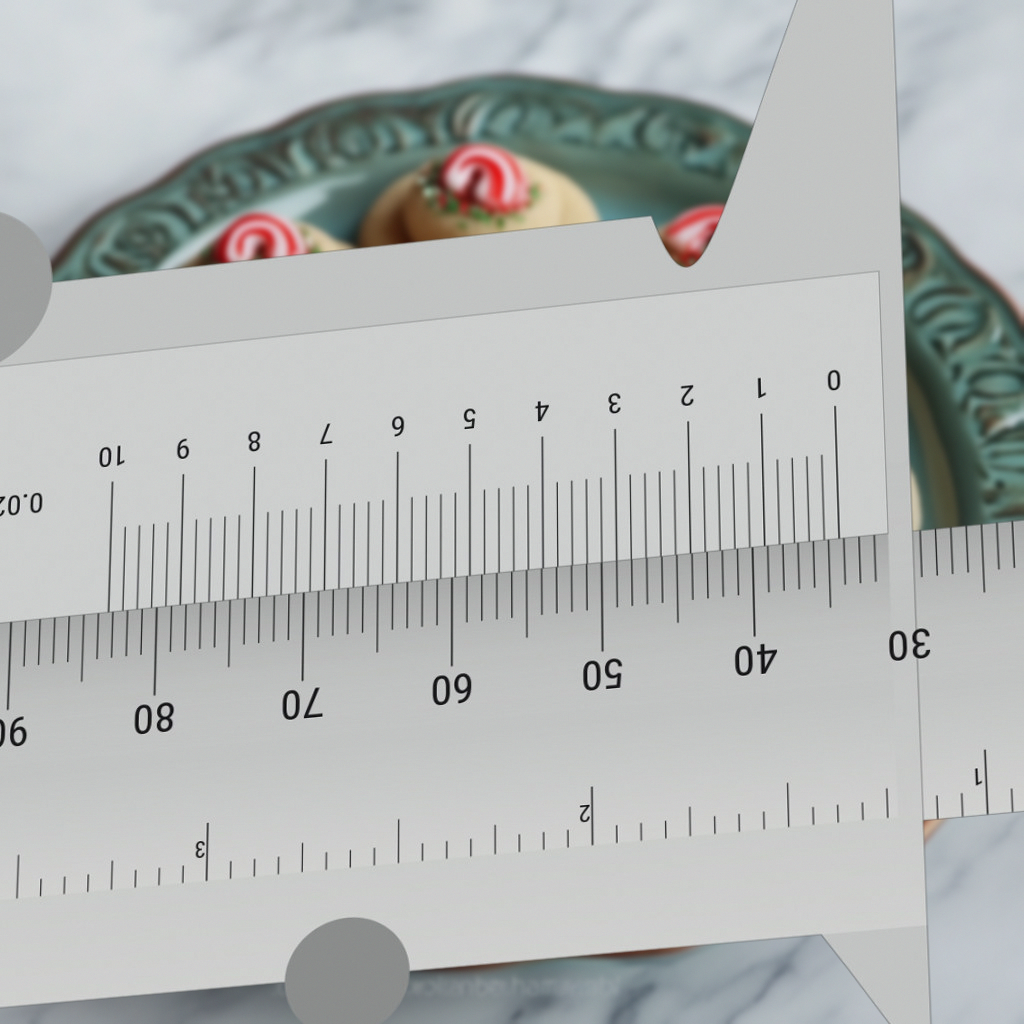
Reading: 34.3 mm
